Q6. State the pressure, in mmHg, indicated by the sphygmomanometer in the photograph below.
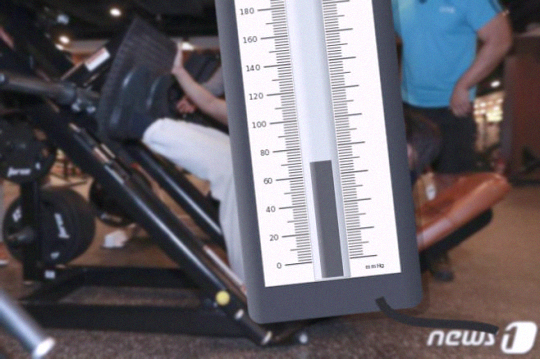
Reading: 70 mmHg
